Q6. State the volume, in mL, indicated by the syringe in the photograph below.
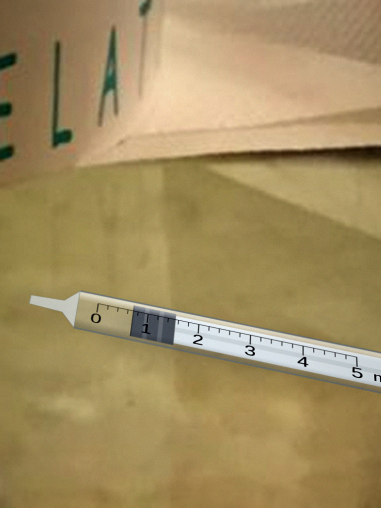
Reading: 0.7 mL
